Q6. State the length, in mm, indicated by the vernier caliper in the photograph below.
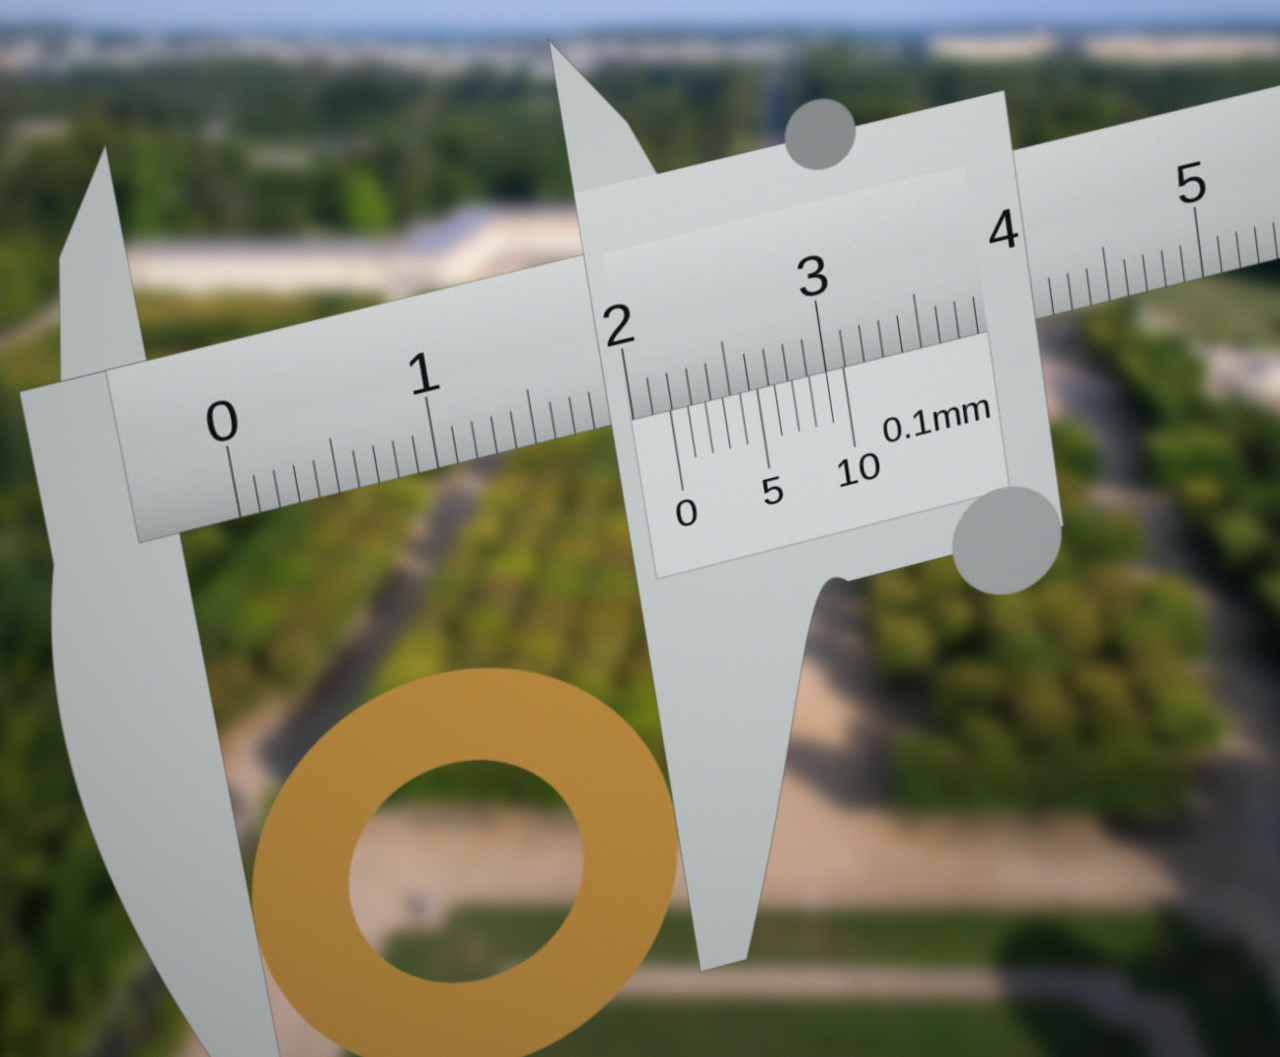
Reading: 21.9 mm
